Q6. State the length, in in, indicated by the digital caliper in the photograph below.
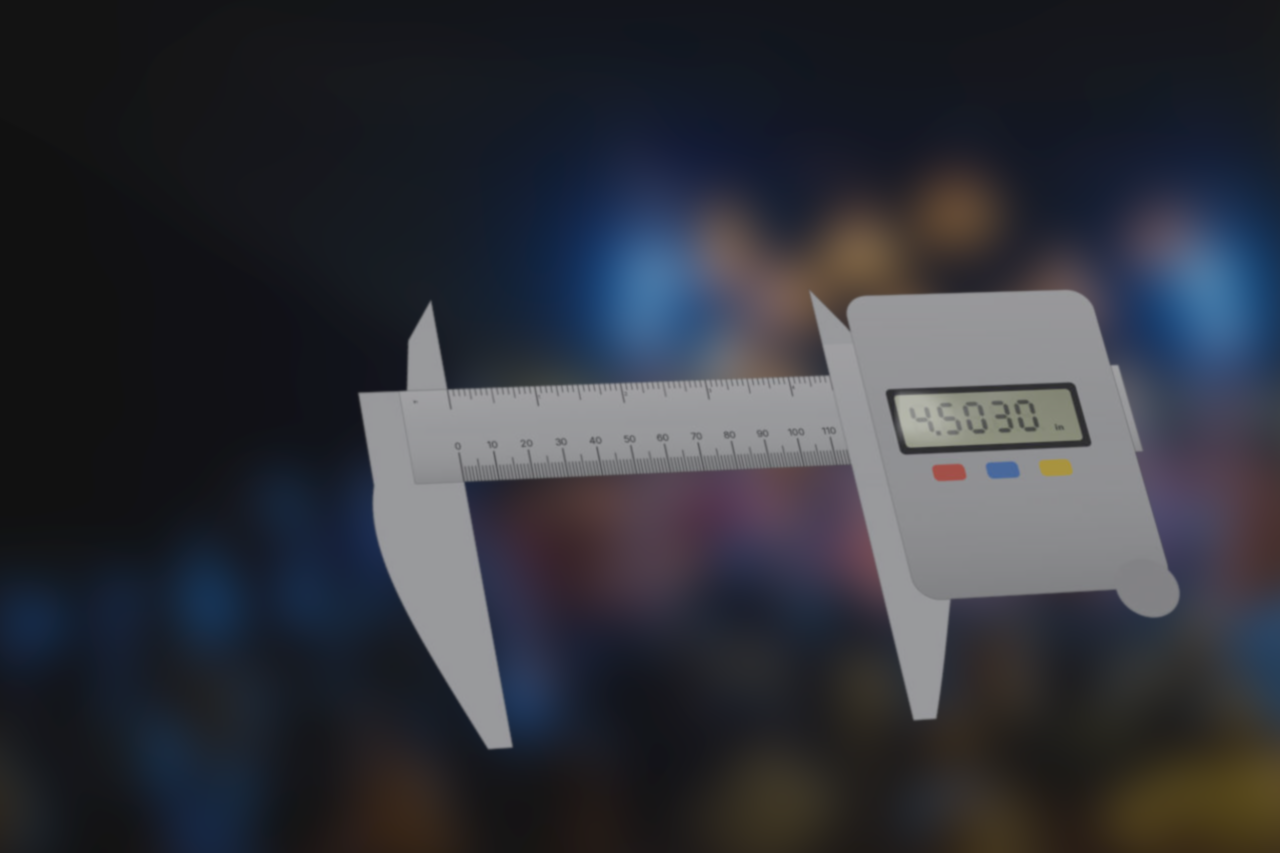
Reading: 4.5030 in
